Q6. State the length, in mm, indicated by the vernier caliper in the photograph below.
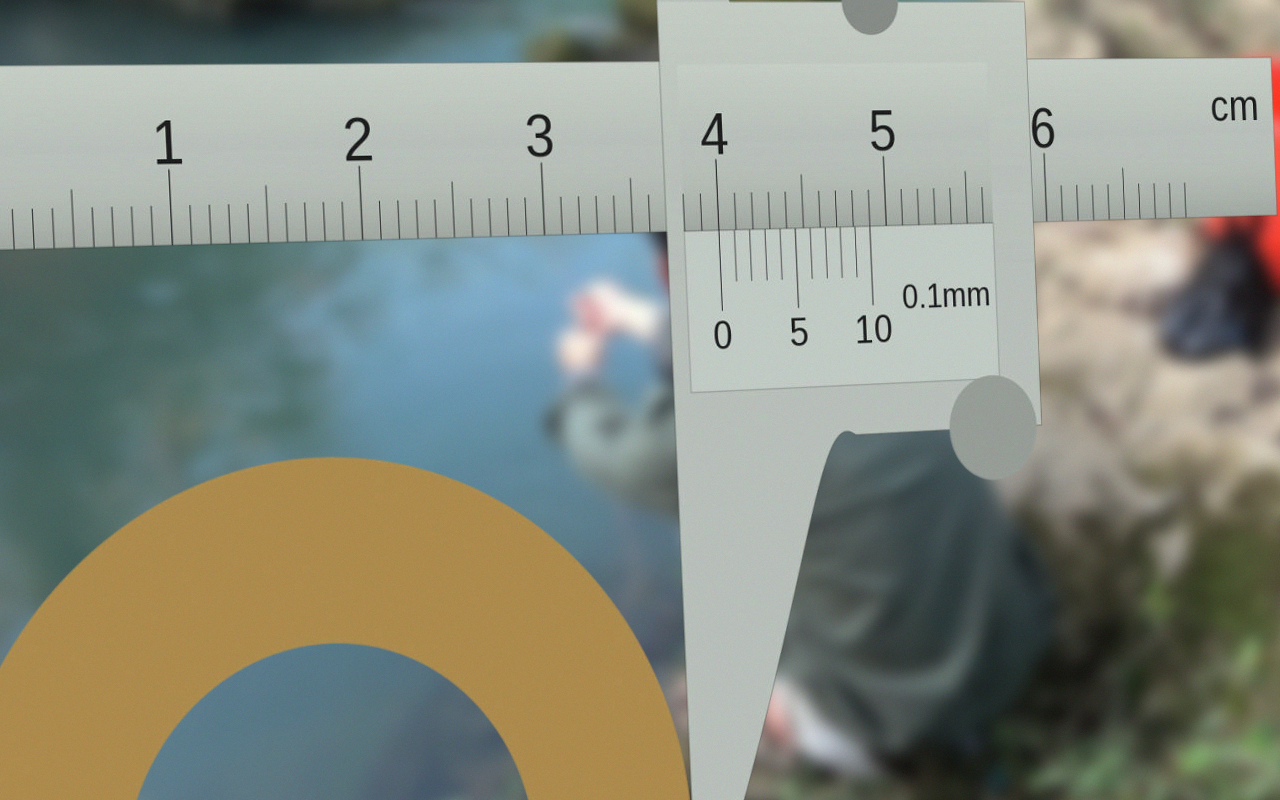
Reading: 40.0 mm
